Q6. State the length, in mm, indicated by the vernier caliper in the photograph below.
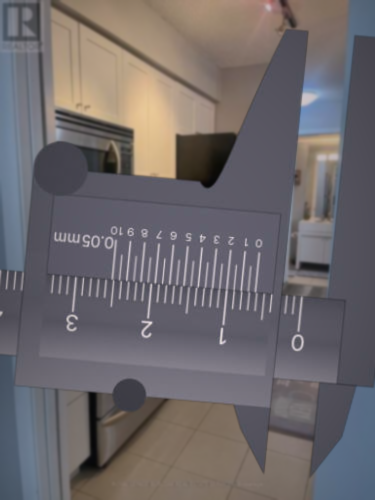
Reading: 6.2 mm
